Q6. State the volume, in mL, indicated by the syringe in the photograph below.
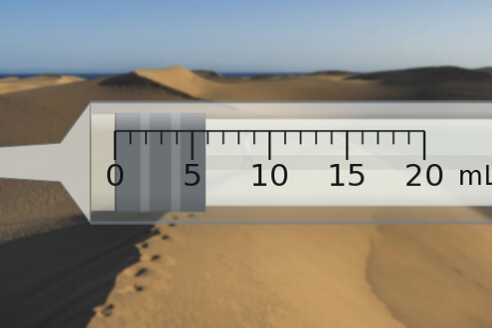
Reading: 0 mL
